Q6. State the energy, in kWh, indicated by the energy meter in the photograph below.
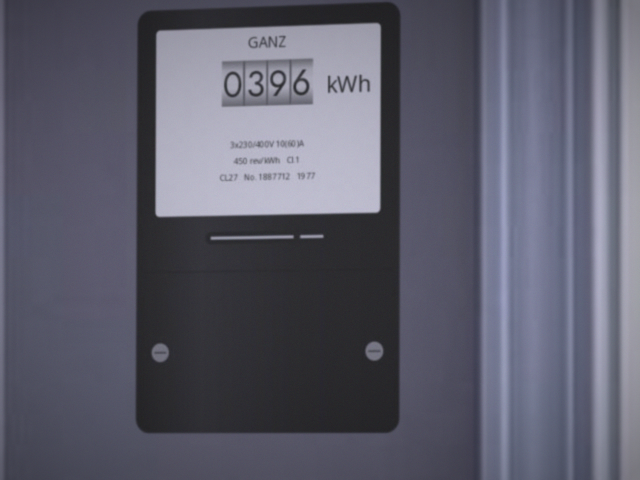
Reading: 396 kWh
